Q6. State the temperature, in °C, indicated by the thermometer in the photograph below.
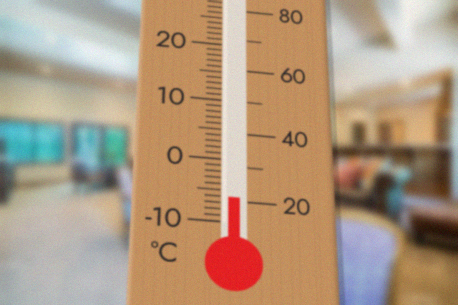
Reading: -6 °C
